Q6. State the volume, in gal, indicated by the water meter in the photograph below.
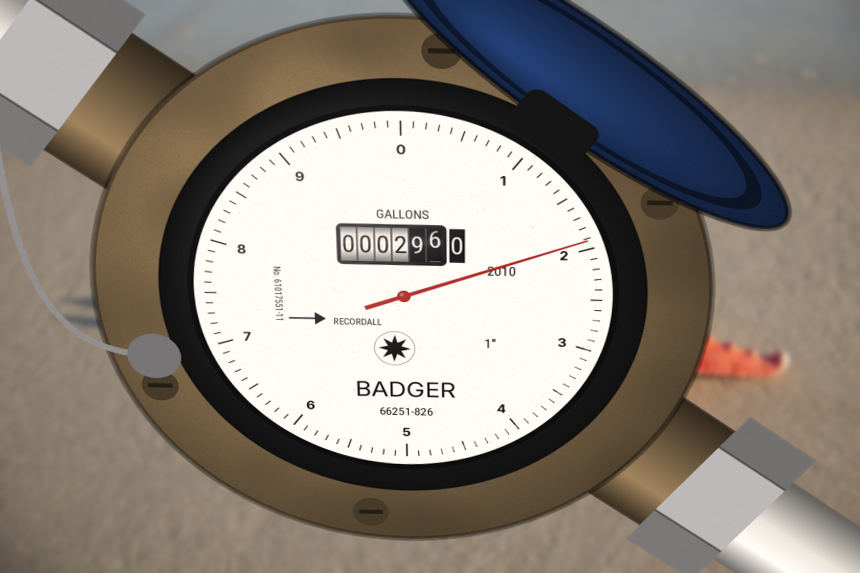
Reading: 2961.9 gal
